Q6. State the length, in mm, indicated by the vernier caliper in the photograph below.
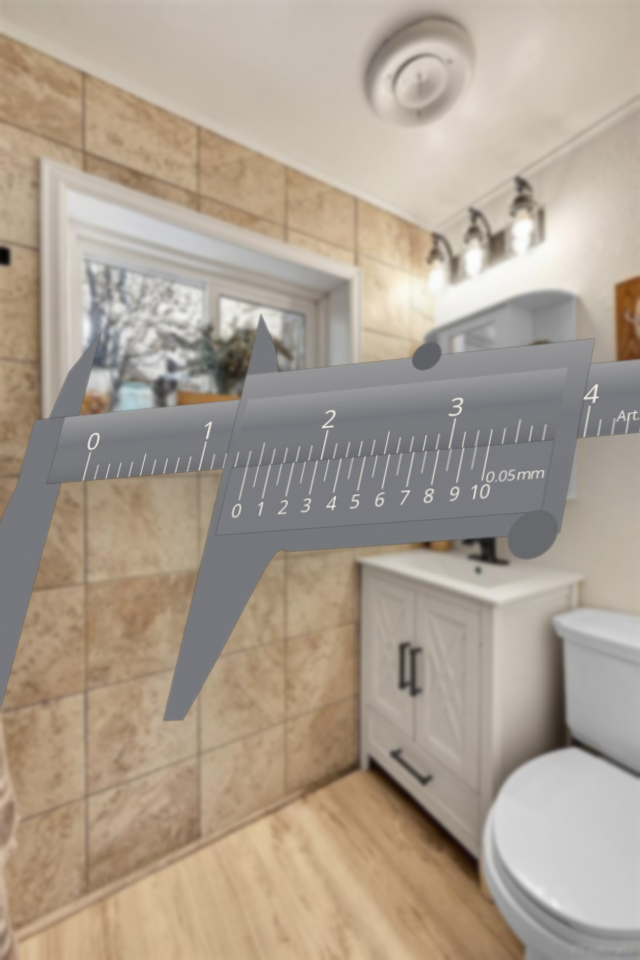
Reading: 14.0 mm
